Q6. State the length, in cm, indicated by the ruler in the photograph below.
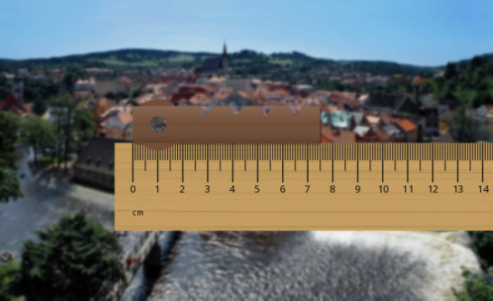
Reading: 7.5 cm
